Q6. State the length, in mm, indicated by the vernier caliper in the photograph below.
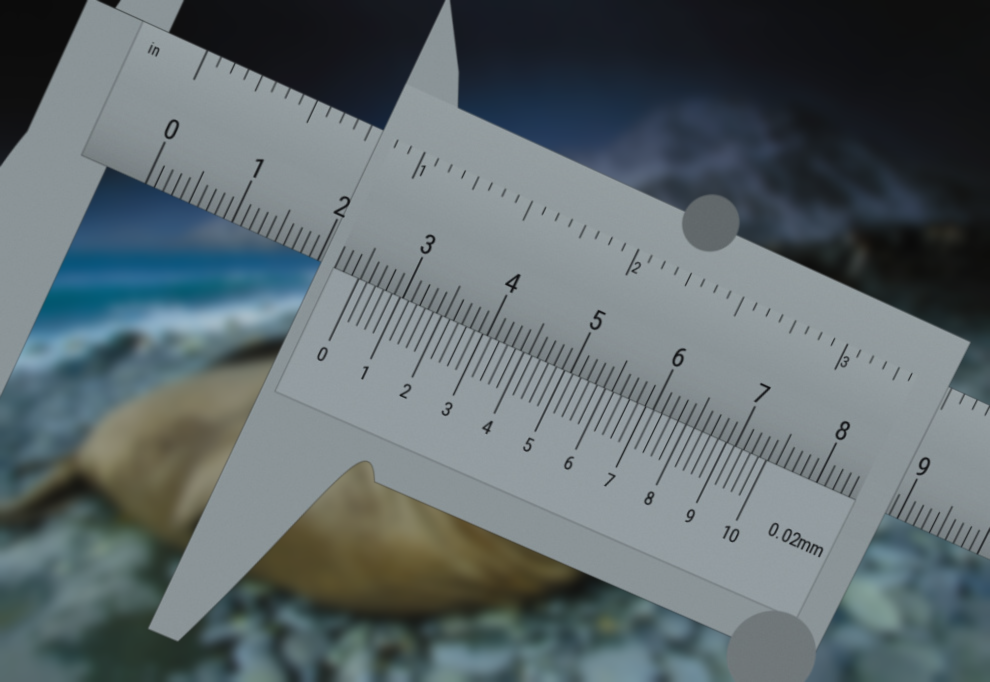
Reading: 24.8 mm
